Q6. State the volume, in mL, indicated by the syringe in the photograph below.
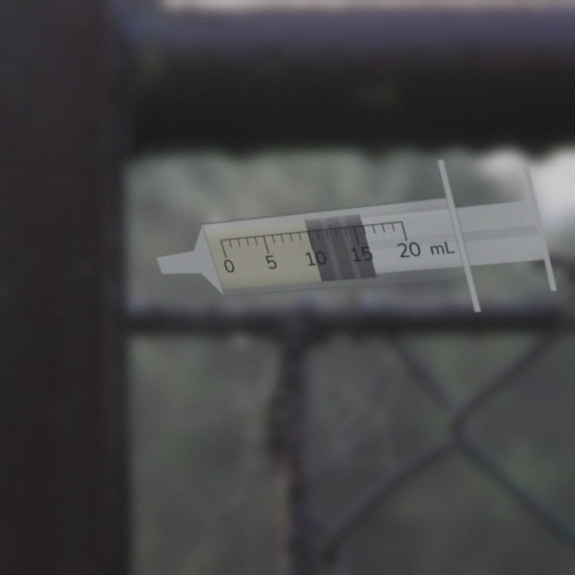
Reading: 10 mL
